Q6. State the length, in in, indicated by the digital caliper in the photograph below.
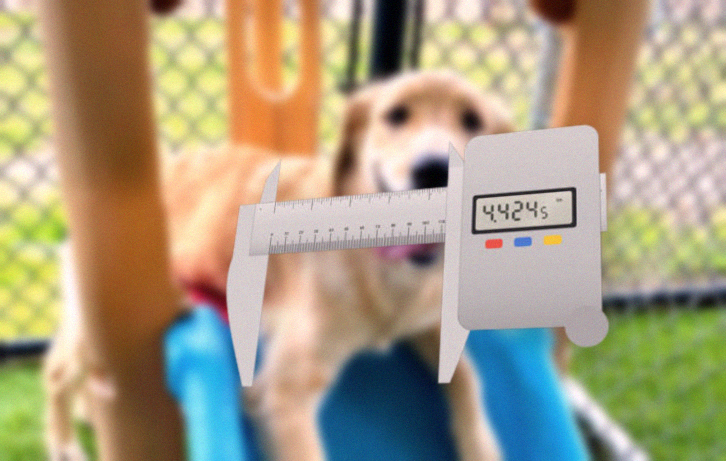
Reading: 4.4245 in
